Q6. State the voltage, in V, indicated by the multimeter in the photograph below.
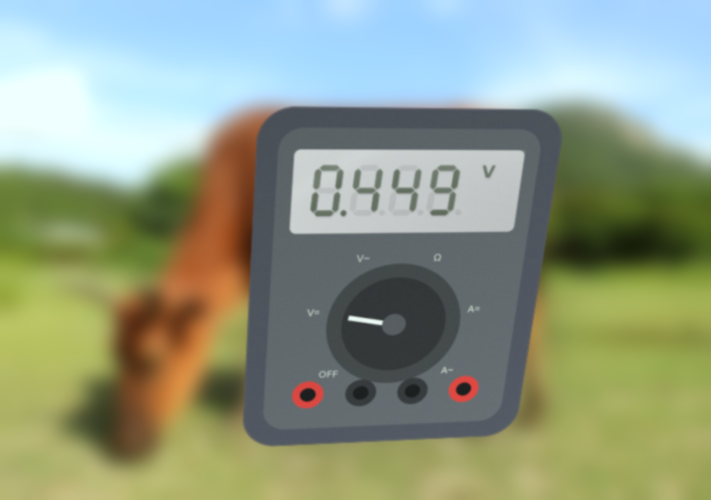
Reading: 0.449 V
